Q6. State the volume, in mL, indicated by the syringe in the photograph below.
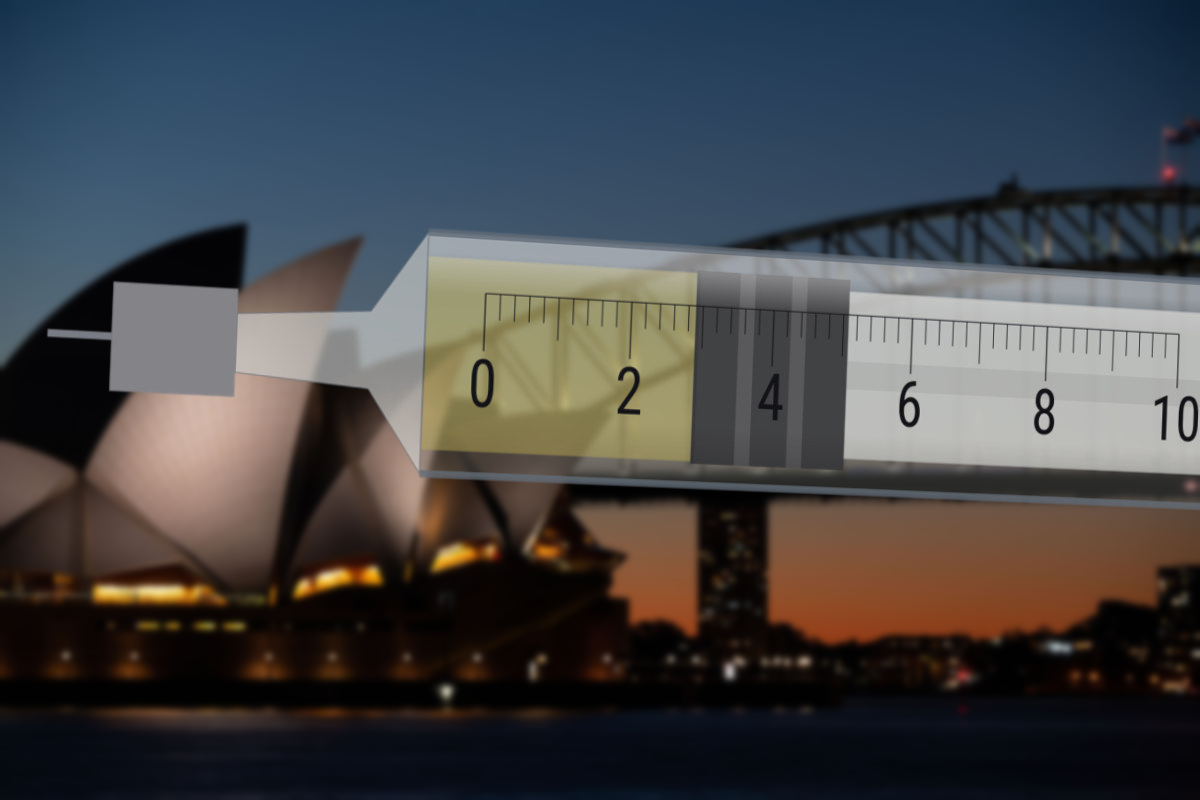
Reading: 2.9 mL
